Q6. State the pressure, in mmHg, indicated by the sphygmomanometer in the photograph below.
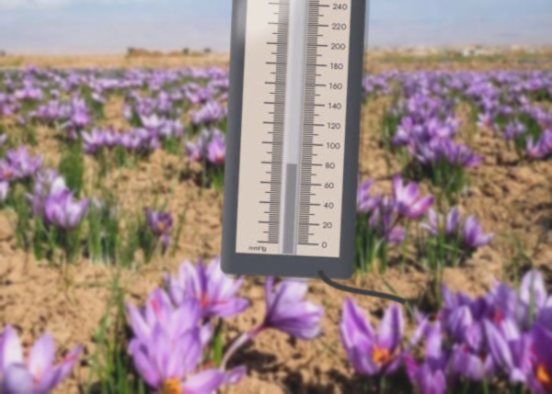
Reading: 80 mmHg
